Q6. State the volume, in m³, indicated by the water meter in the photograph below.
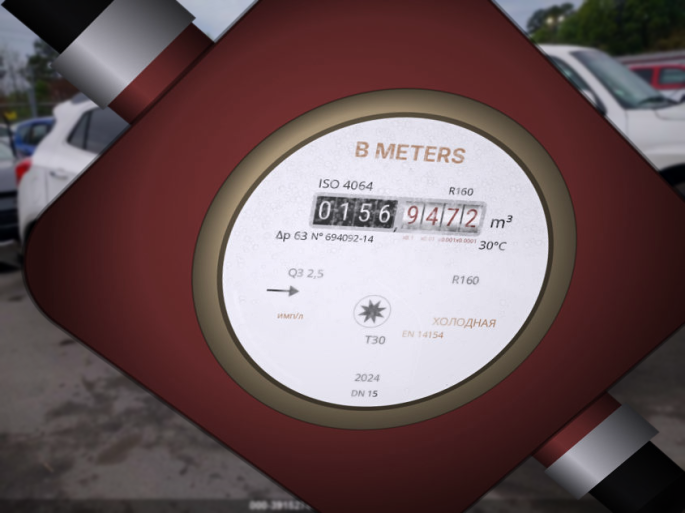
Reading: 156.9472 m³
